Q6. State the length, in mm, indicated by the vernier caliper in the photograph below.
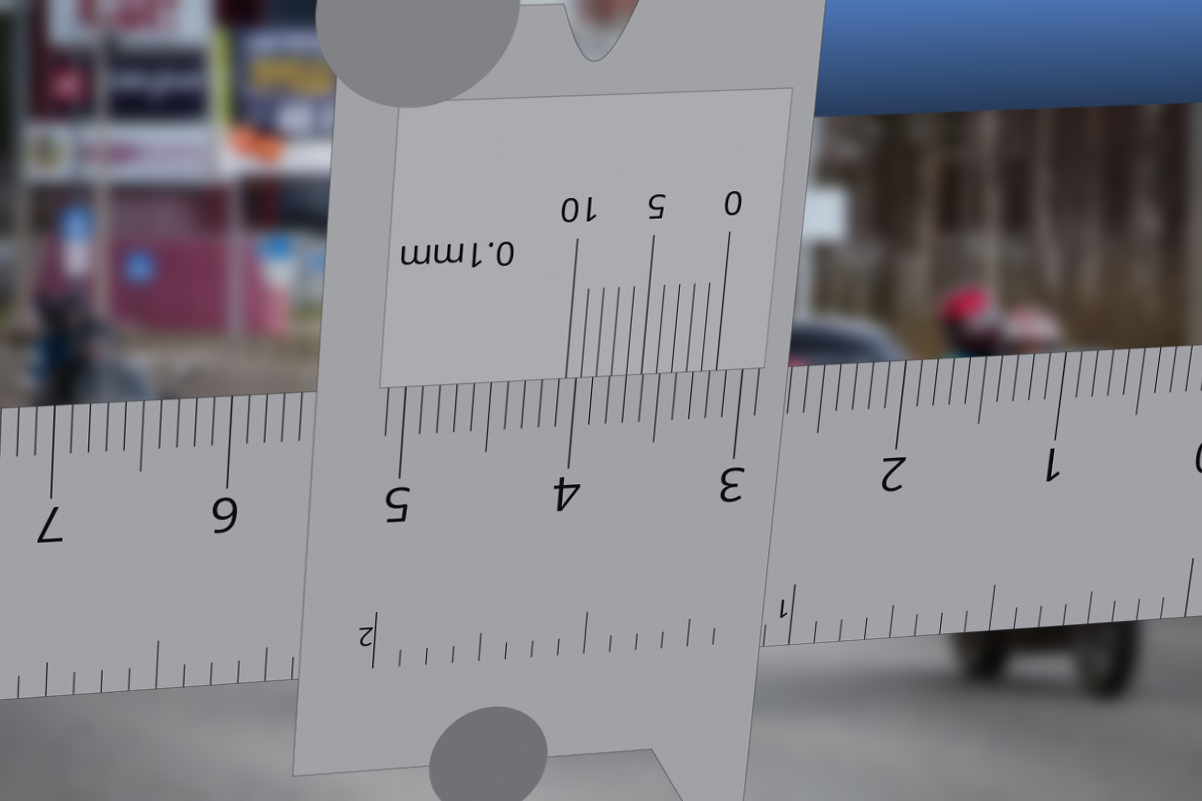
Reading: 31.6 mm
